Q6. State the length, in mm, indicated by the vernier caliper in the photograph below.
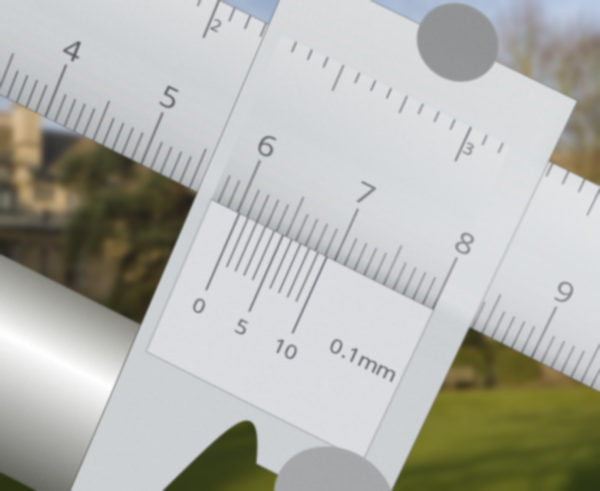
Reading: 60.2 mm
